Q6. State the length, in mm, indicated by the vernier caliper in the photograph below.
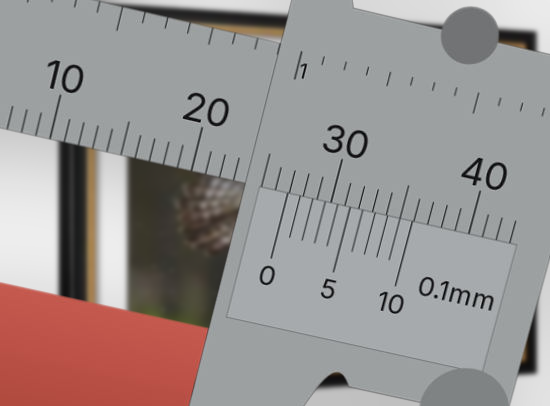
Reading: 26.9 mm
